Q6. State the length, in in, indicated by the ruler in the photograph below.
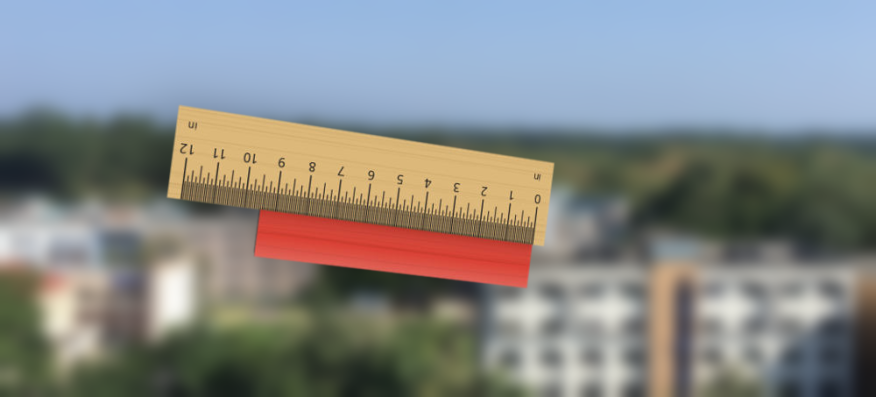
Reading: 9.5 in
